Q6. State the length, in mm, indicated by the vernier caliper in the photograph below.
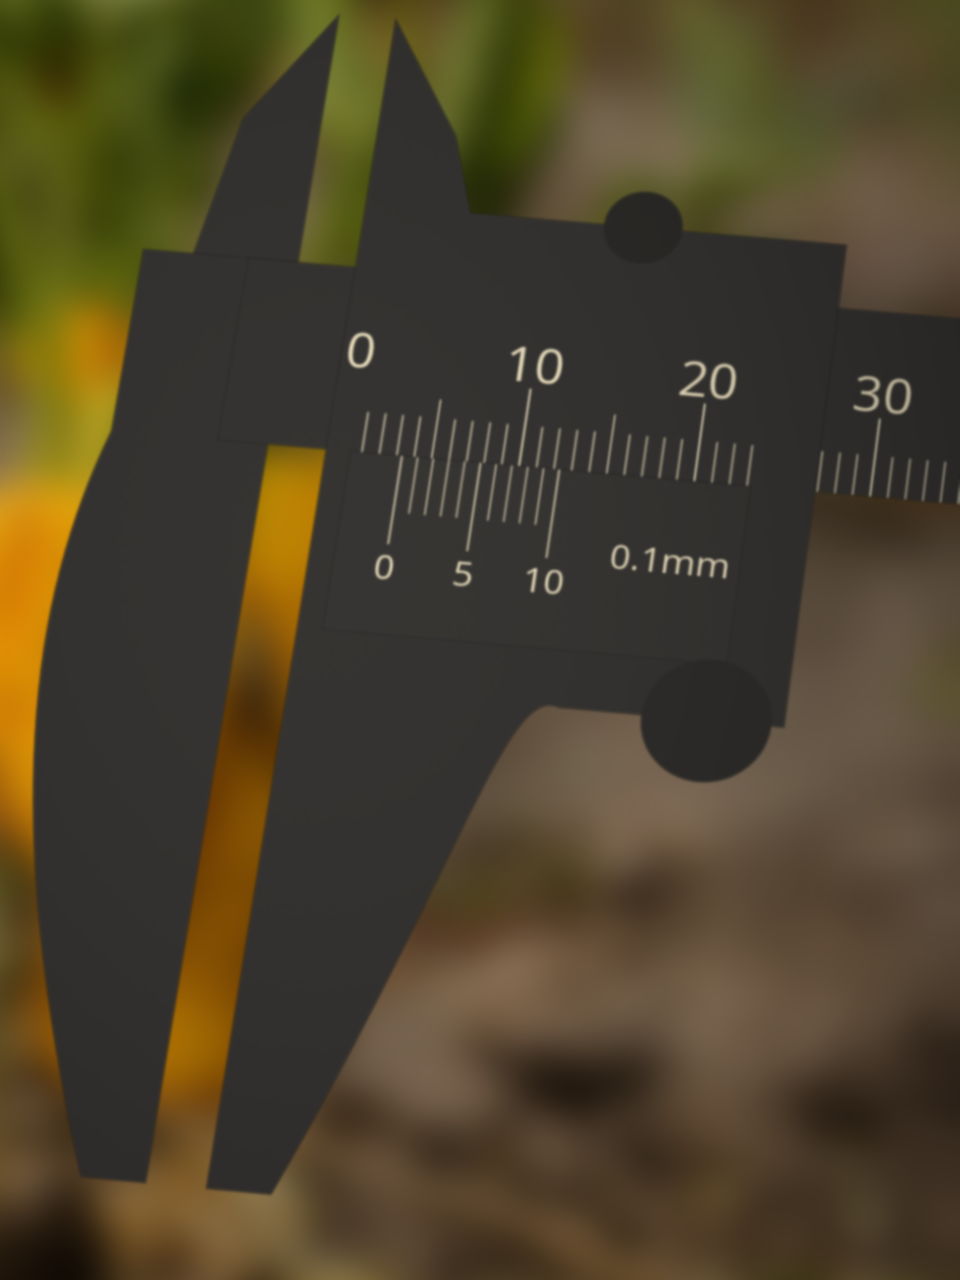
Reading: 3.3 mm
